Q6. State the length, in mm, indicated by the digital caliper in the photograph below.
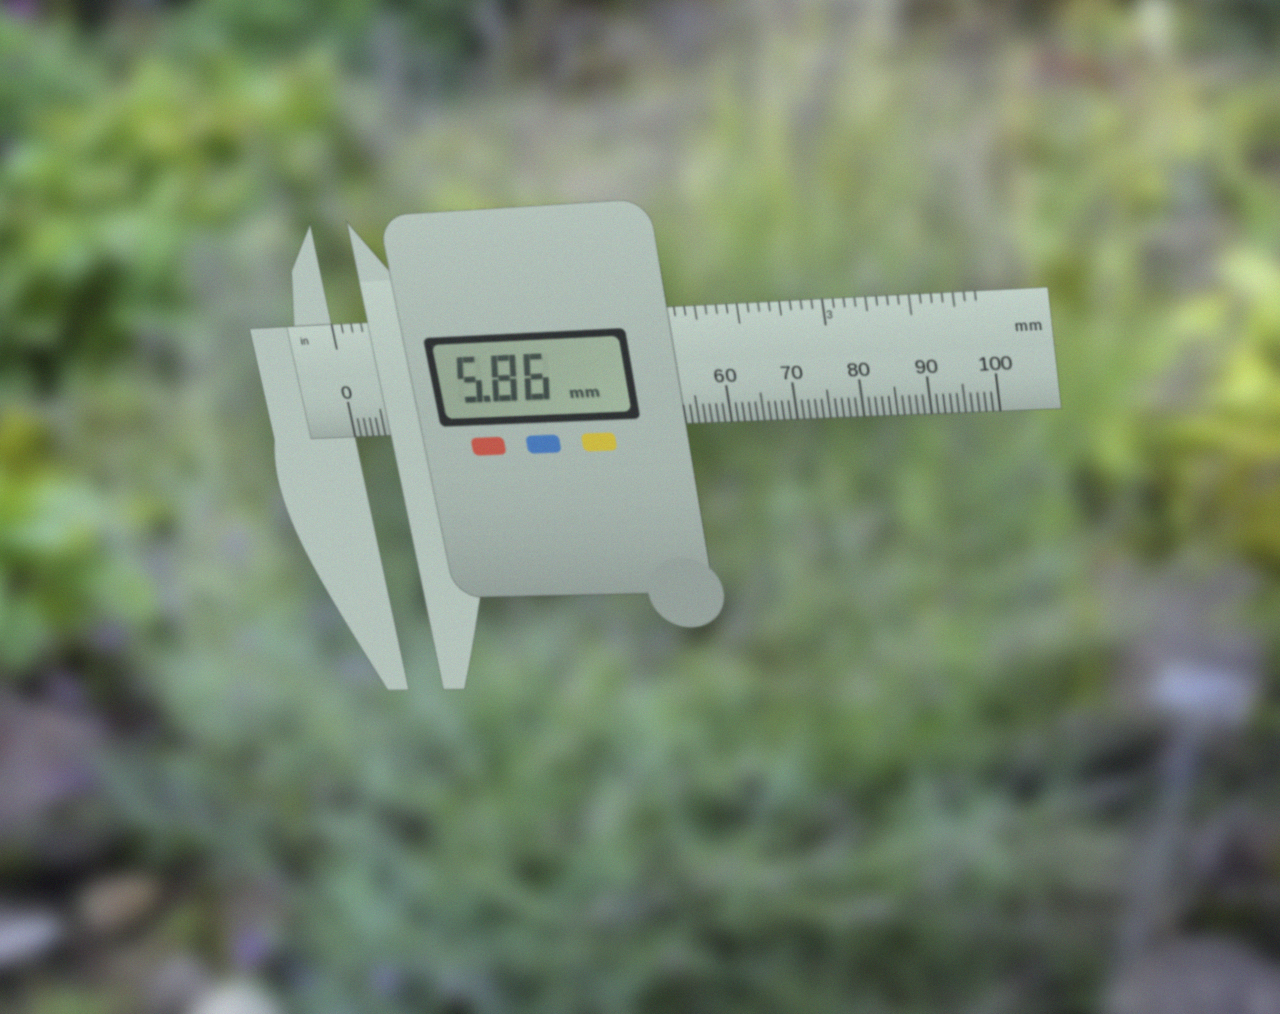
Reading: 5.86 mm
